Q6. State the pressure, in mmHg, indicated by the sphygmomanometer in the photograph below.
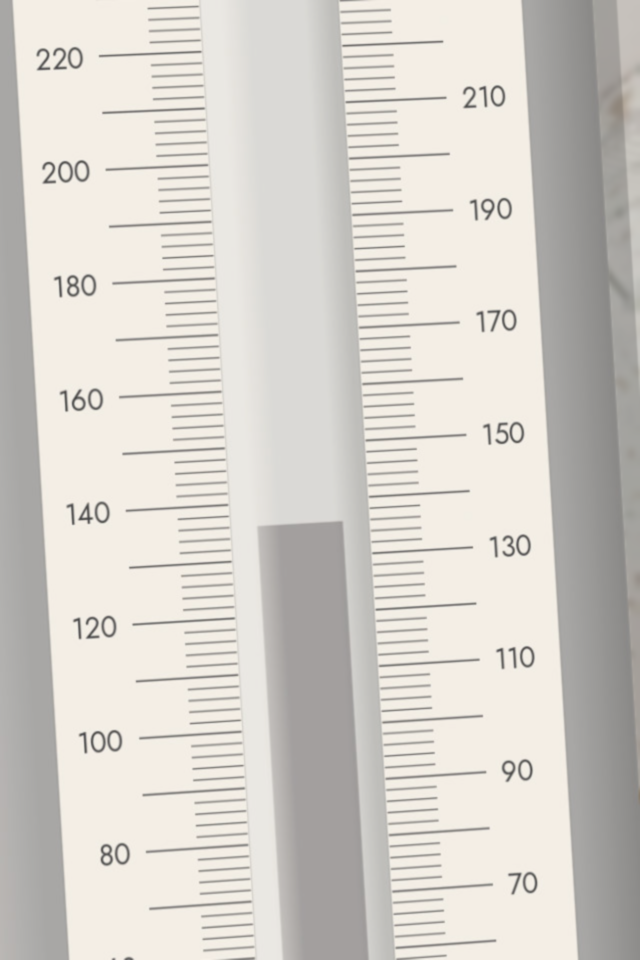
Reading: 136 mmHg
